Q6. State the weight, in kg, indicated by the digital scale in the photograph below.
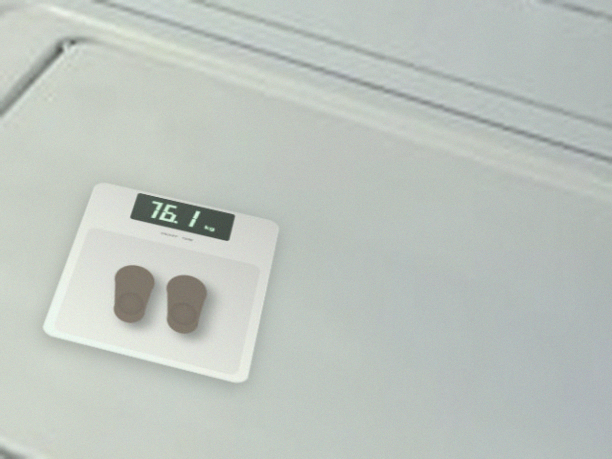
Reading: 76.1 kg
